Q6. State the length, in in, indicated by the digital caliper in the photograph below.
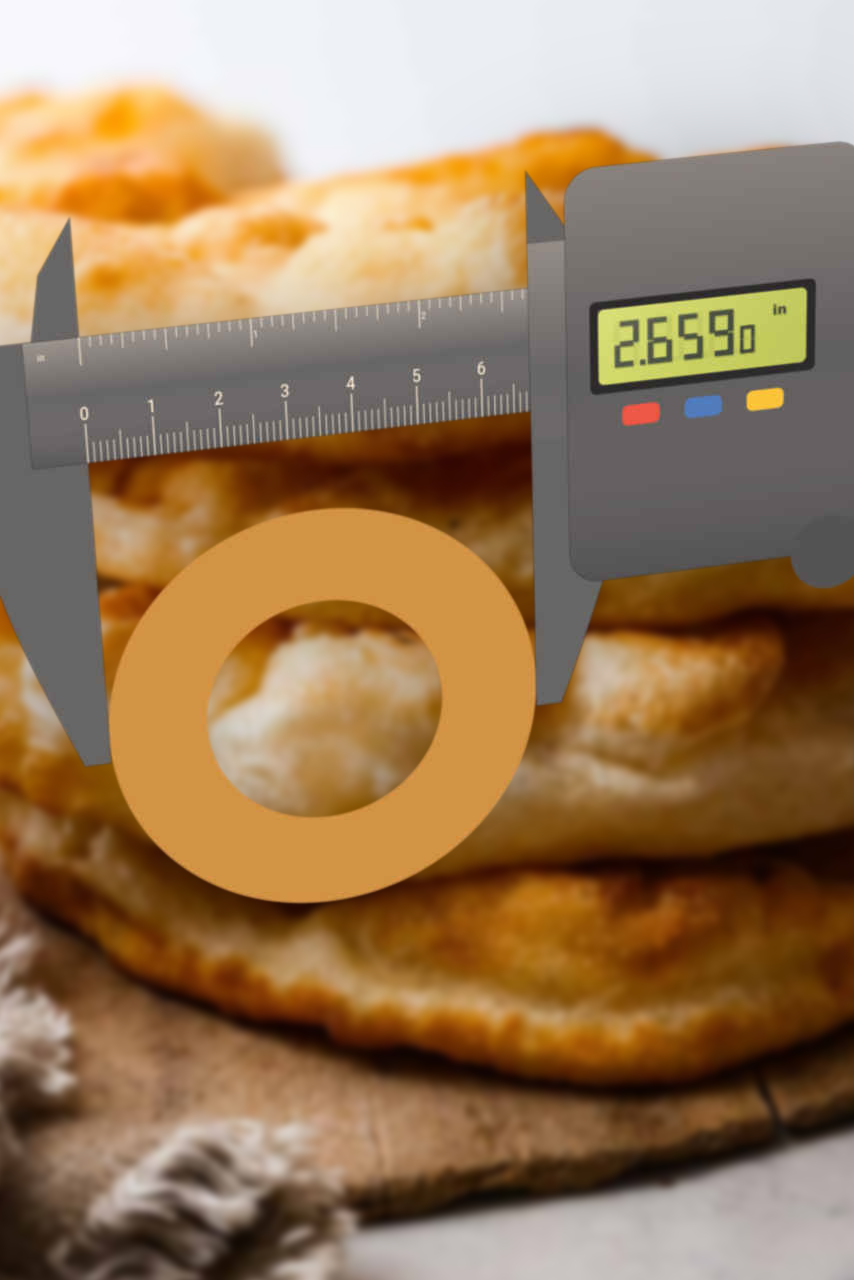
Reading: 2.6590 in
